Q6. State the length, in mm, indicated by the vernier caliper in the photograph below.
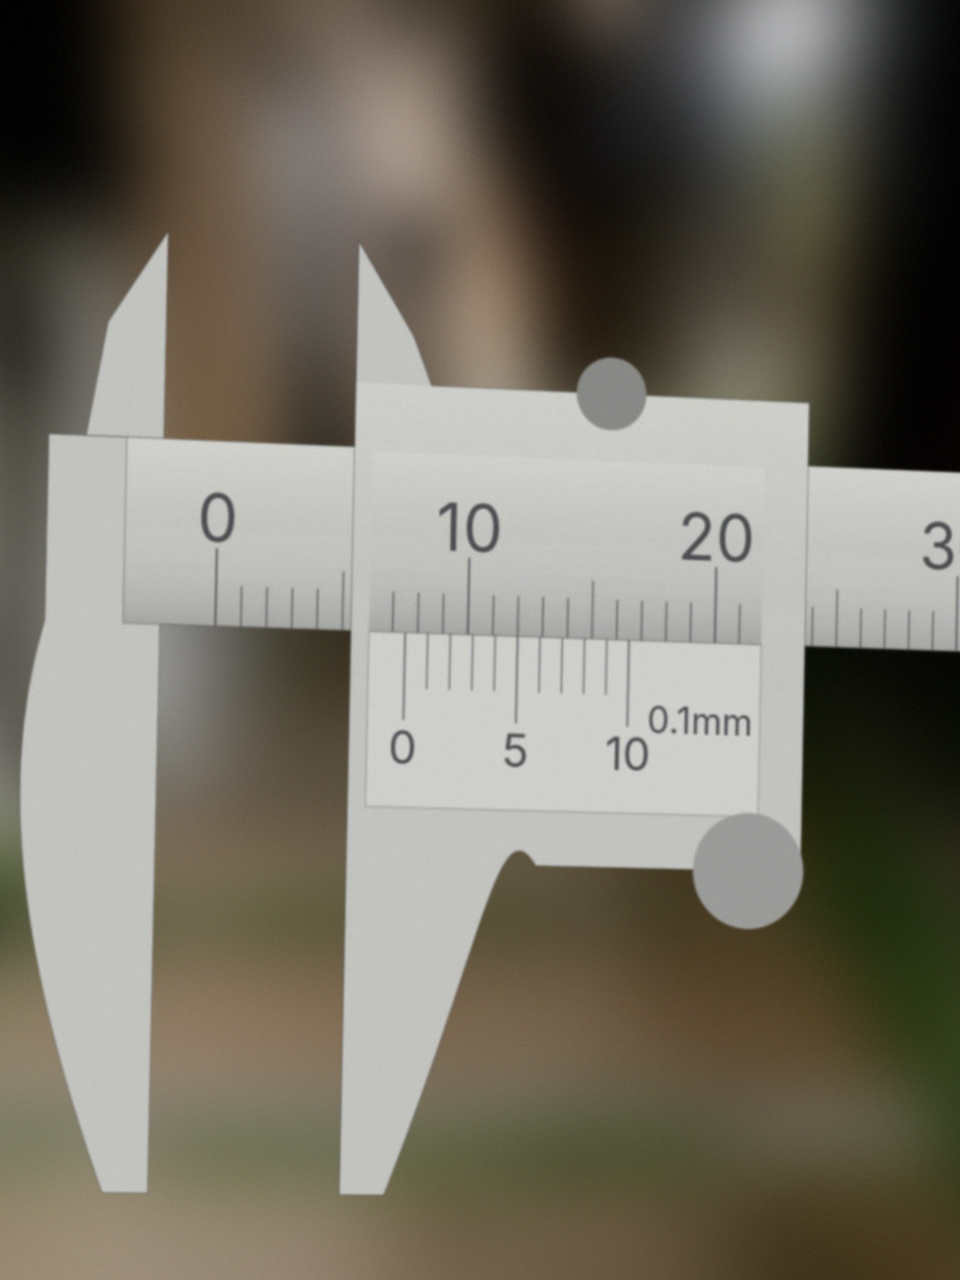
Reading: 7.5 mm
